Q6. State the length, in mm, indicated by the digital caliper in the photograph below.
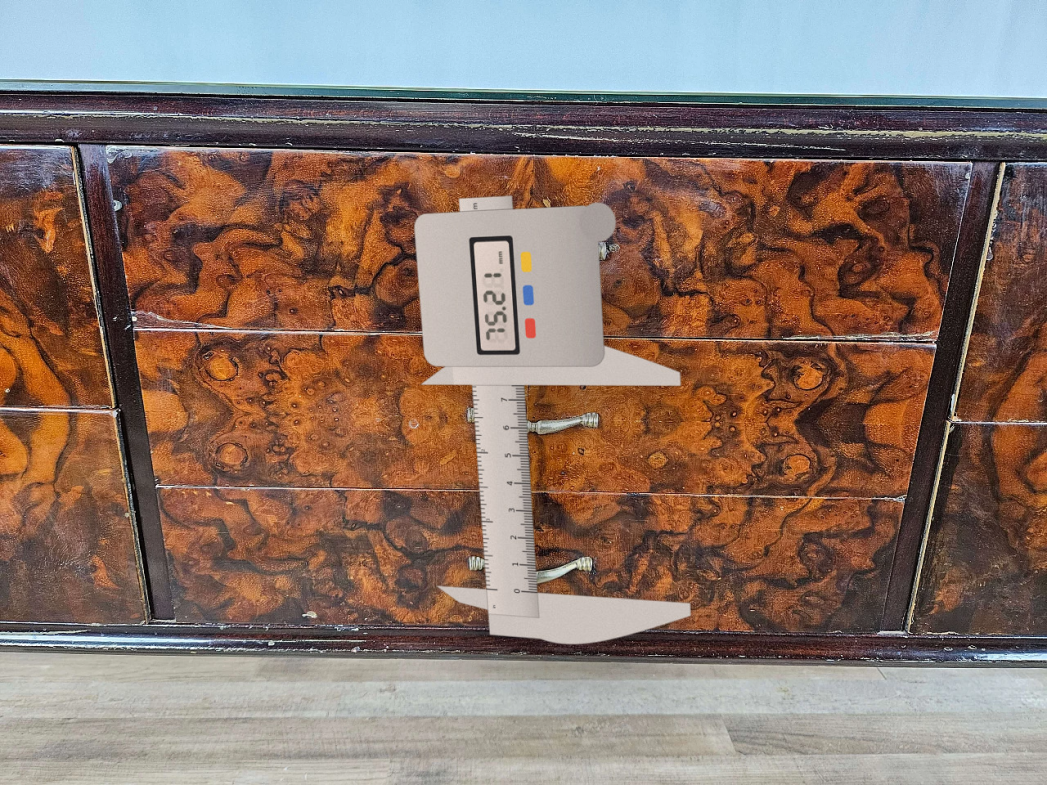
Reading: 75.21 mm
